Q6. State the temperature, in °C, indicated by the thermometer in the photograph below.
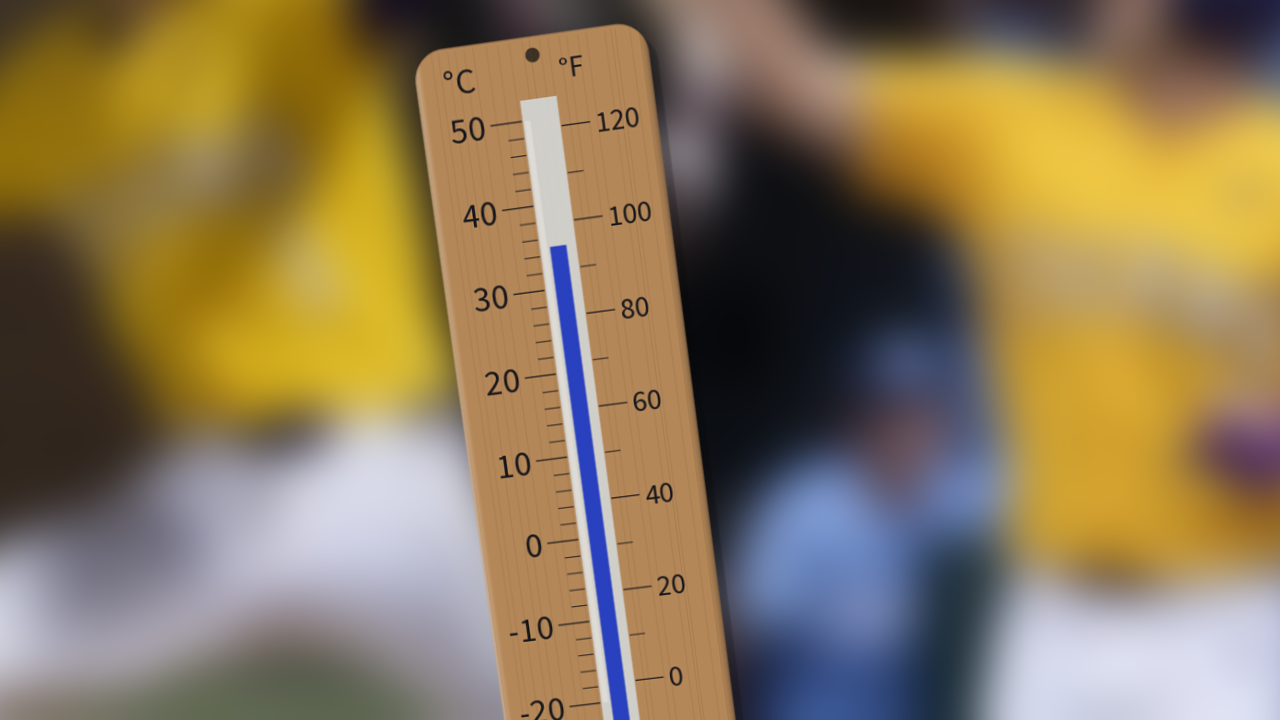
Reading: 35 °C
